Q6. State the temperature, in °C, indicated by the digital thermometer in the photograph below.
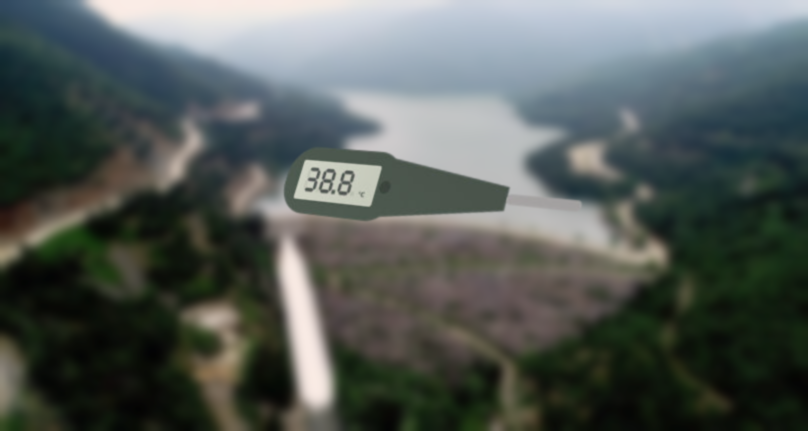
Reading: 38.8 °C
